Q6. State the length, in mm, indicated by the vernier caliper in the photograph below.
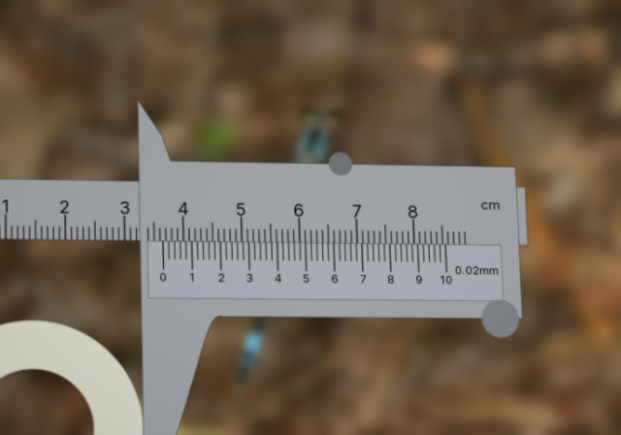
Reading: 36.5 mm
